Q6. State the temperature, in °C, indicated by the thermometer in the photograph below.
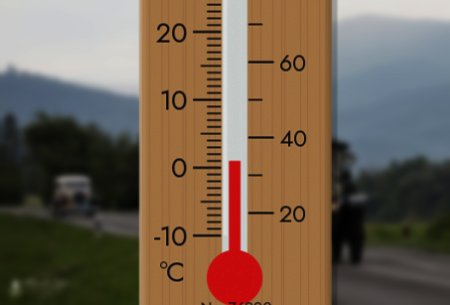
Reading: 1 °C
